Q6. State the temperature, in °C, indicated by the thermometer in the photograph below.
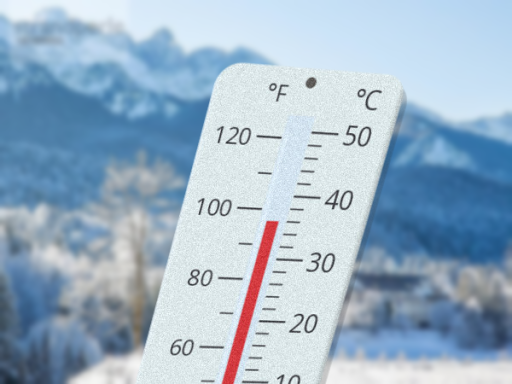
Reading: 36 °C
